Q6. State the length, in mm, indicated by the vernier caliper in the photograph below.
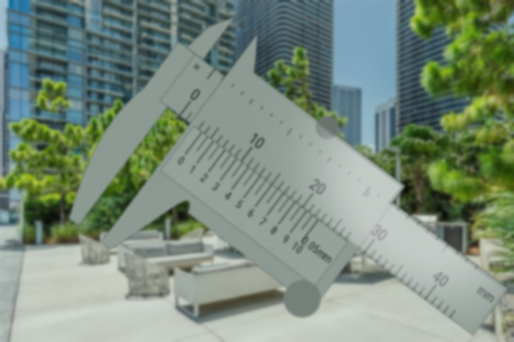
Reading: 3.6 mm
